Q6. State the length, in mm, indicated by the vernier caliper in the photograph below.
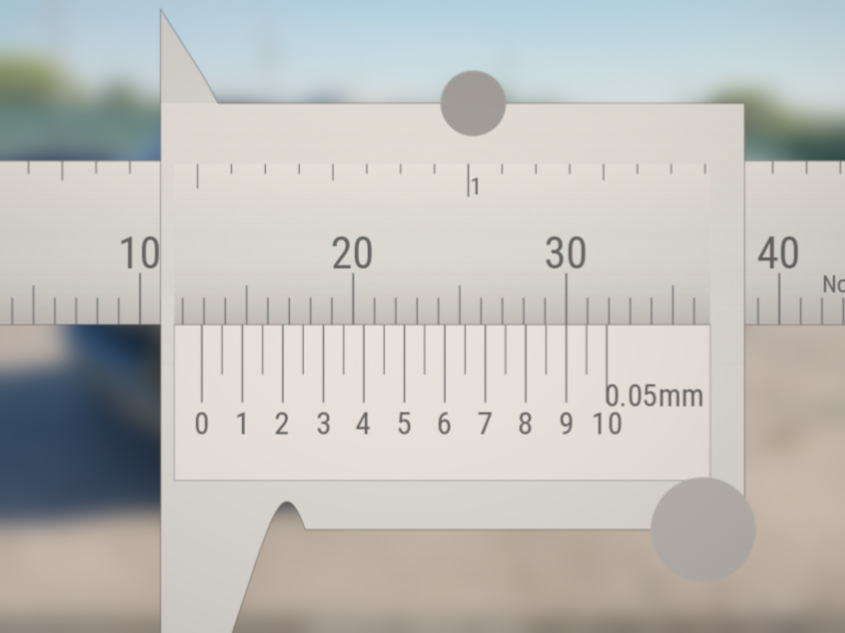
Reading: 12.9 mm
